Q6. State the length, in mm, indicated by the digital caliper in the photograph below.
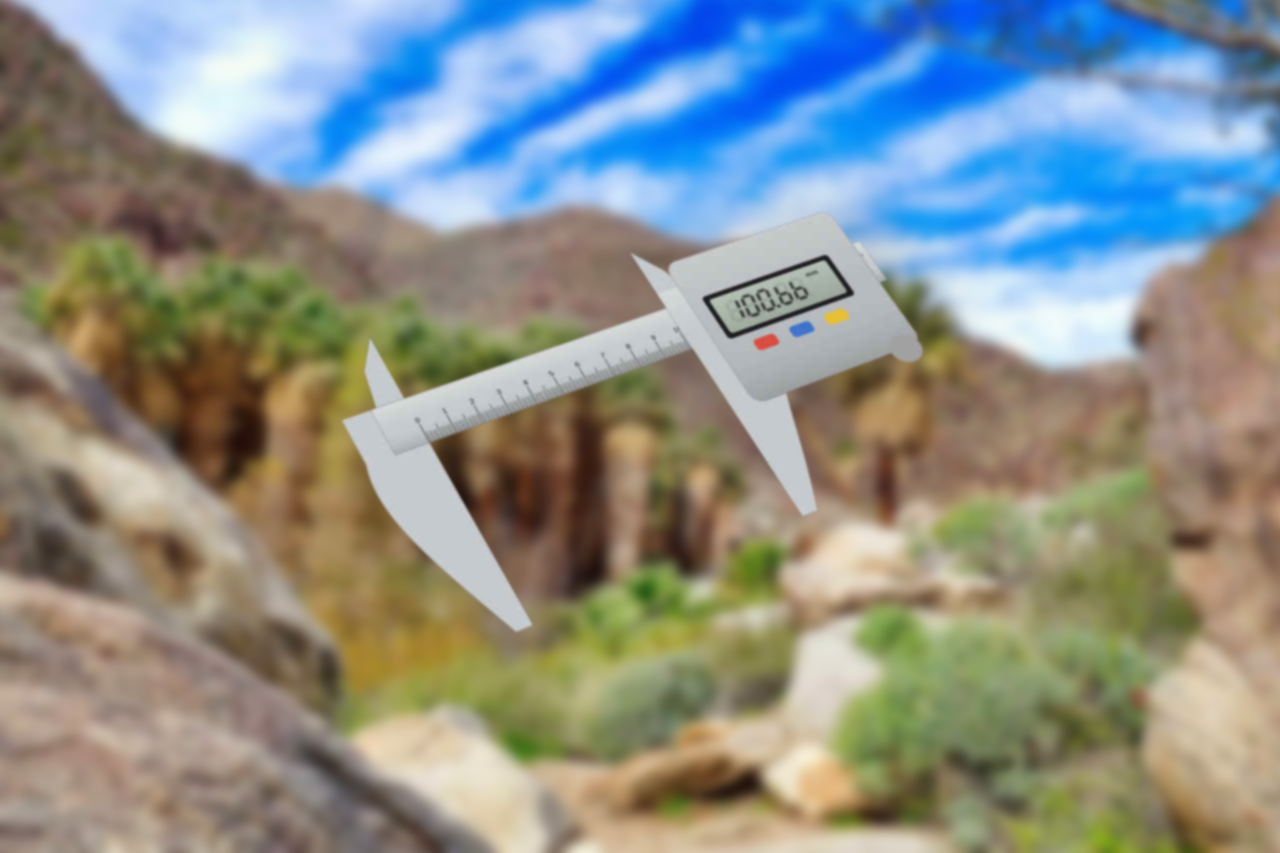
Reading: 100.66 mm
